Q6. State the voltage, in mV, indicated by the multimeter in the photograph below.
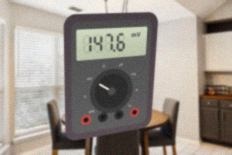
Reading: 147.6 mV
